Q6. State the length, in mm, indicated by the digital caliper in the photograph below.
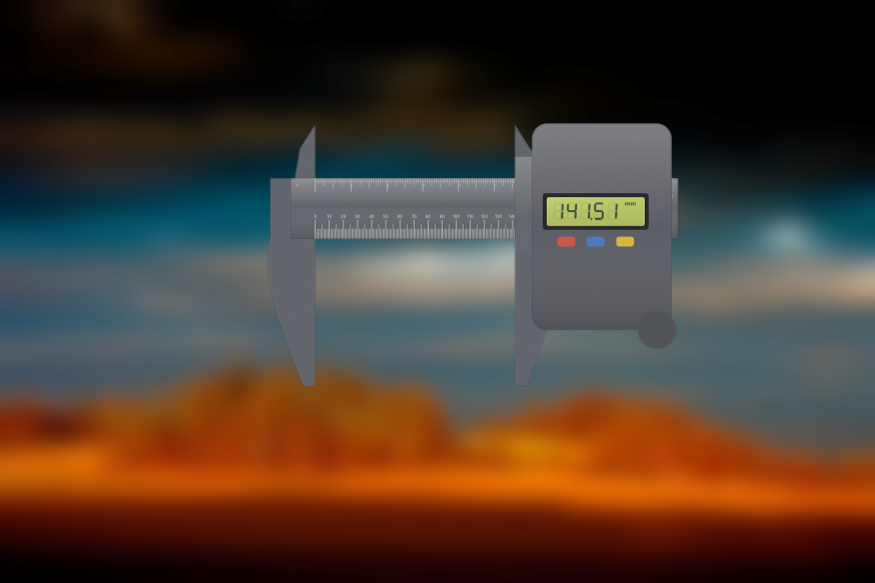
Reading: 141.51 mm
